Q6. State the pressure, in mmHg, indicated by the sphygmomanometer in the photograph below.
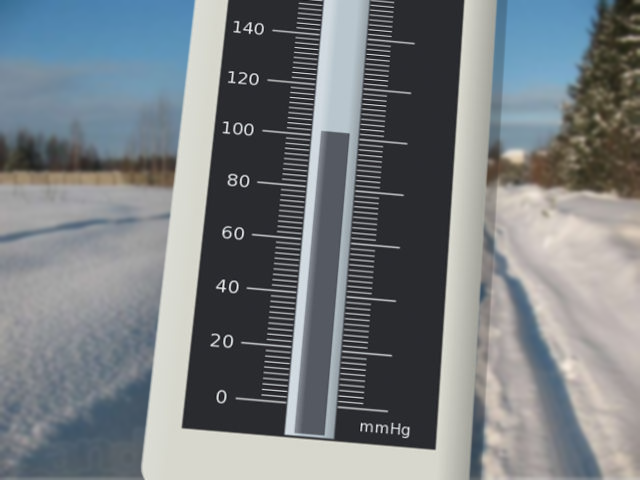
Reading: 102 mmHg
